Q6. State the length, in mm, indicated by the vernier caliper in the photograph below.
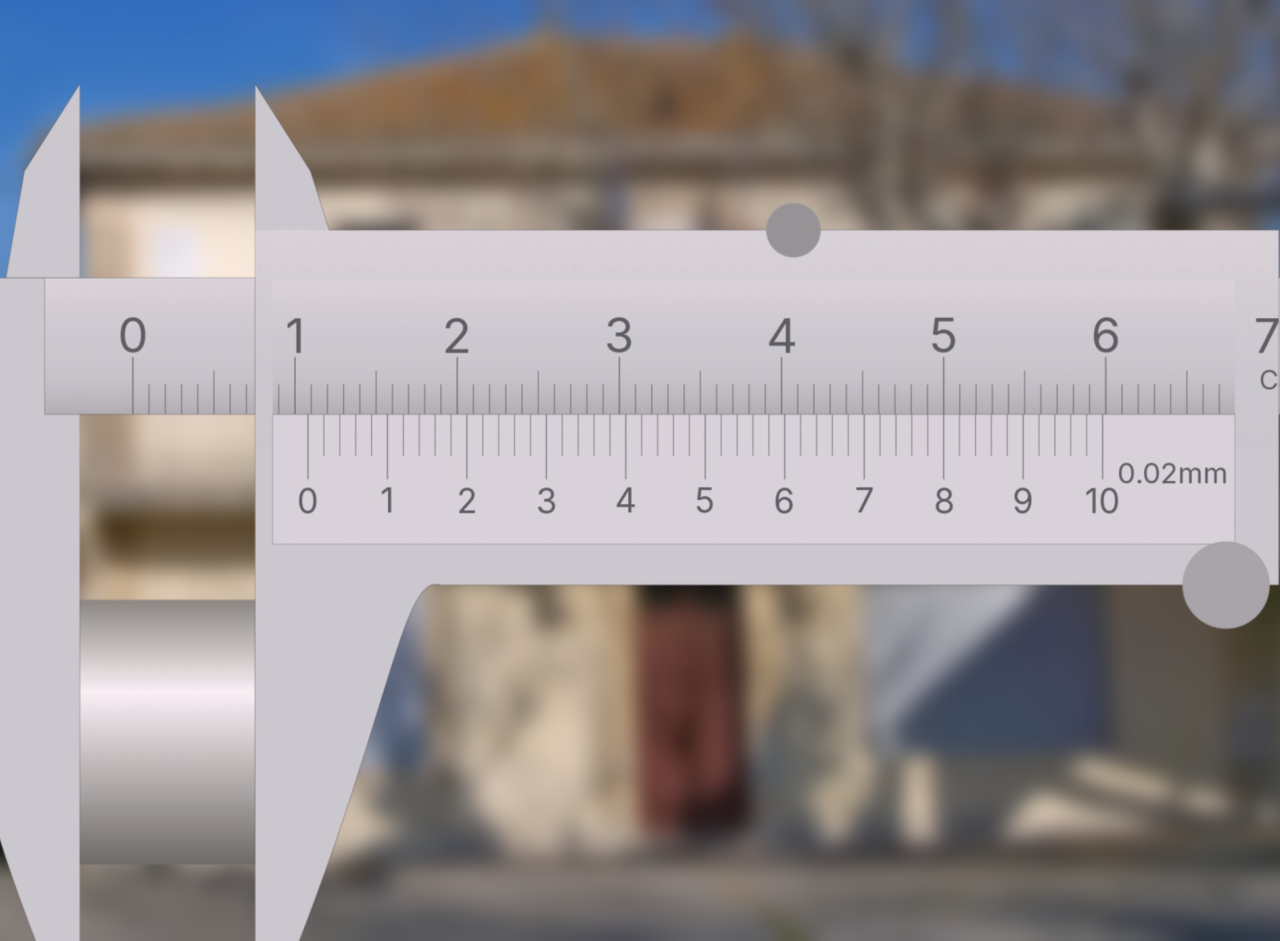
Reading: 10.8 mm
